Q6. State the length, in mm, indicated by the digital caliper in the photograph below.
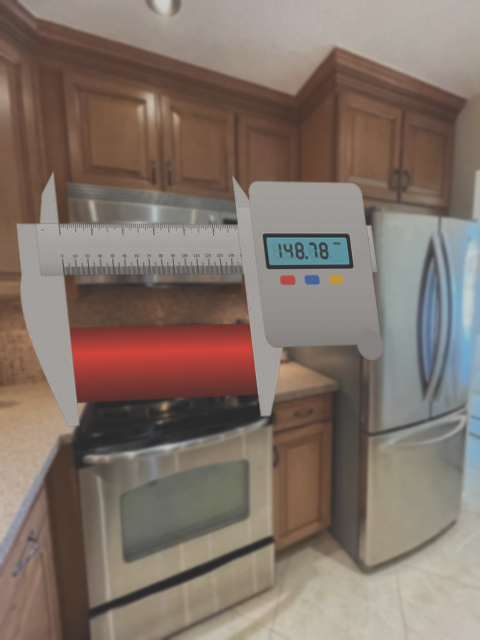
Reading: 148.78 mm
